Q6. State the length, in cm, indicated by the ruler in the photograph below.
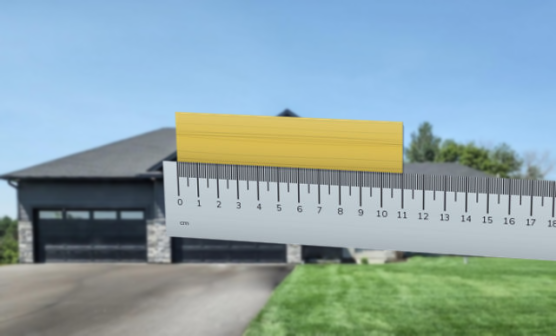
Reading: 11 cm
